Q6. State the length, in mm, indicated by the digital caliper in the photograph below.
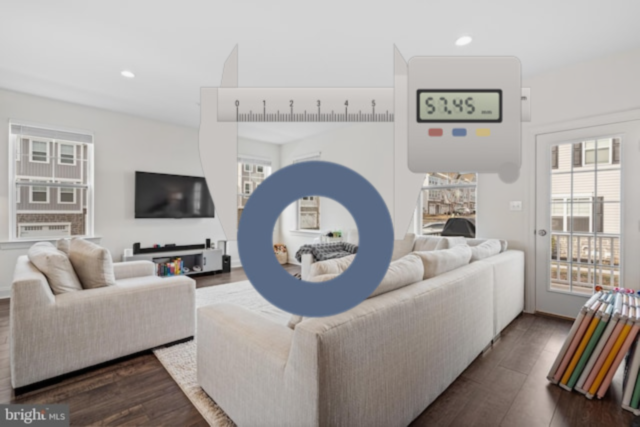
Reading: 57.45 mm
